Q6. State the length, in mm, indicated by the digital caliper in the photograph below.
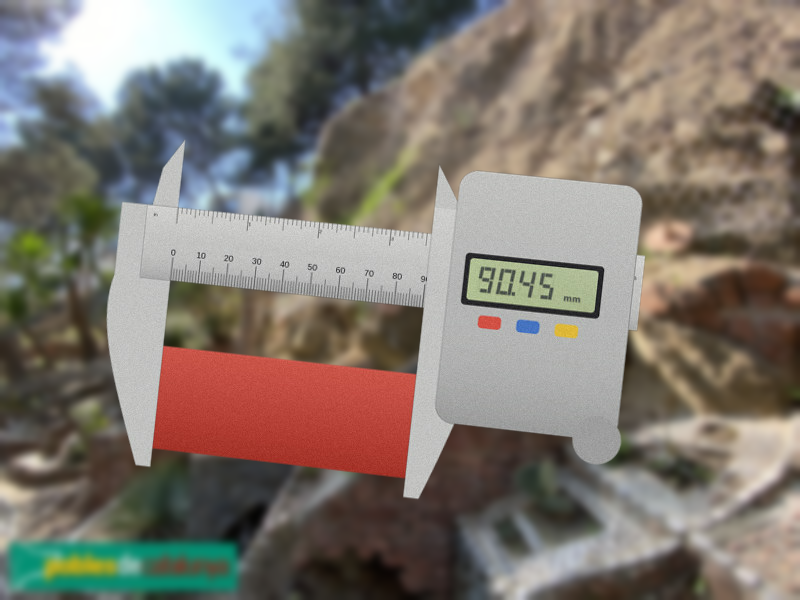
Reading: 90.45 mm
